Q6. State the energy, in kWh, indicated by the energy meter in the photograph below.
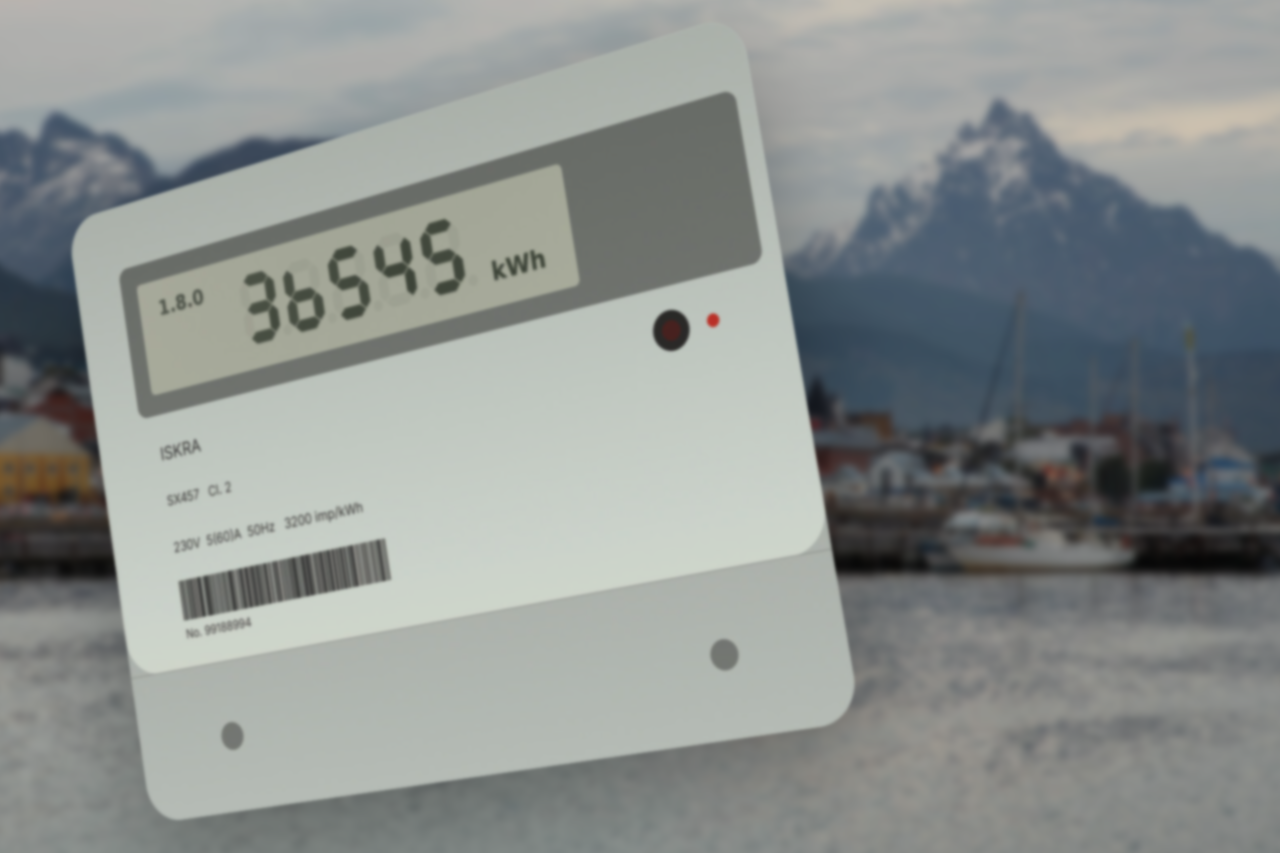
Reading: 36545 kWh
